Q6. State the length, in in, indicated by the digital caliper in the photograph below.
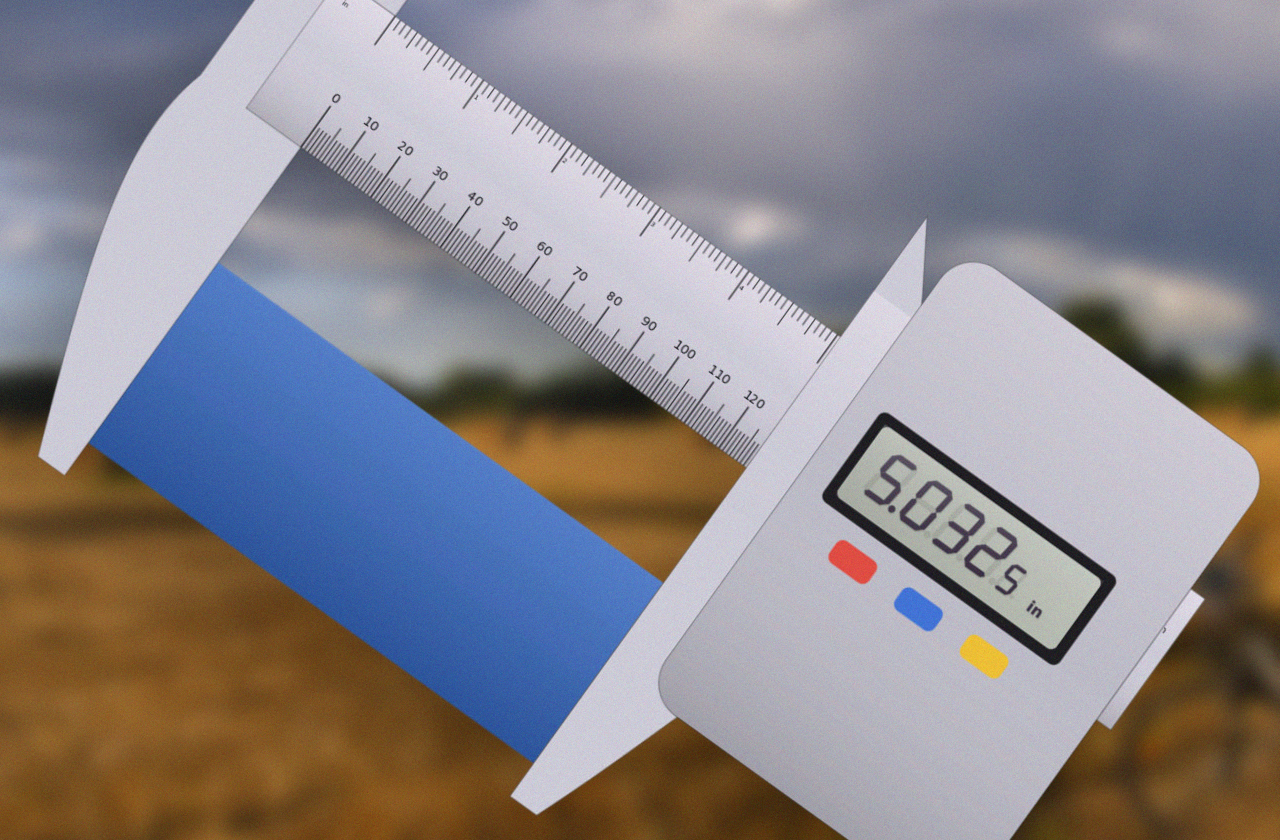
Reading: 5.0325 in
